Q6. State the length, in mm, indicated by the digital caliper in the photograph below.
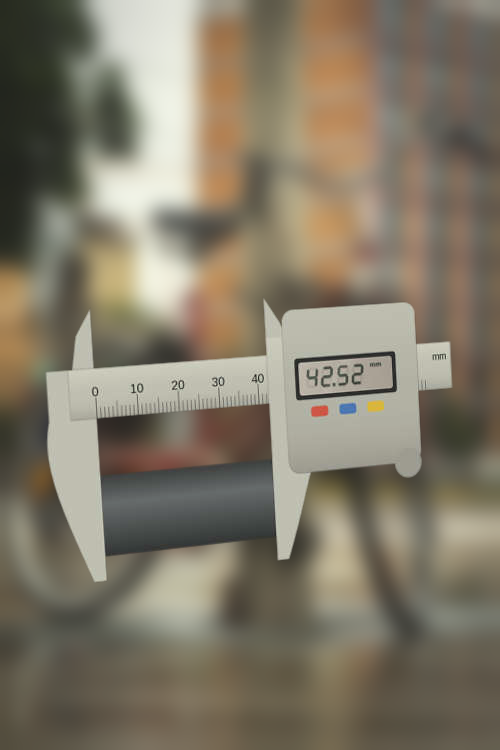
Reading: 42.52 mm
